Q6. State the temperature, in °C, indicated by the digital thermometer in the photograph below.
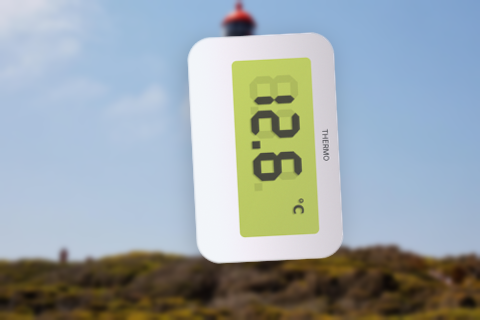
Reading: 12.6 °C
